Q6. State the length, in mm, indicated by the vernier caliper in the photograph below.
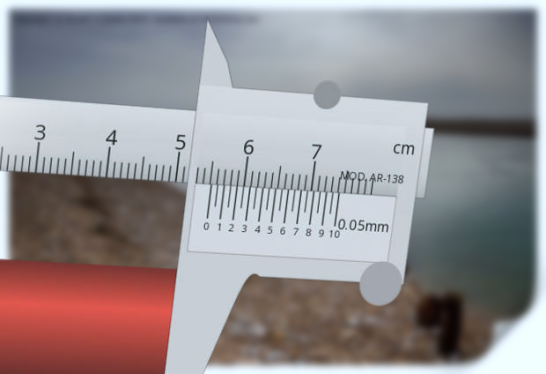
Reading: 55.2 mm
